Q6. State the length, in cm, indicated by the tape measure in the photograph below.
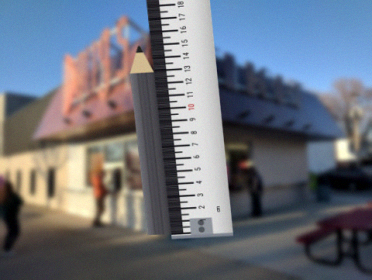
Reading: 15 cm
